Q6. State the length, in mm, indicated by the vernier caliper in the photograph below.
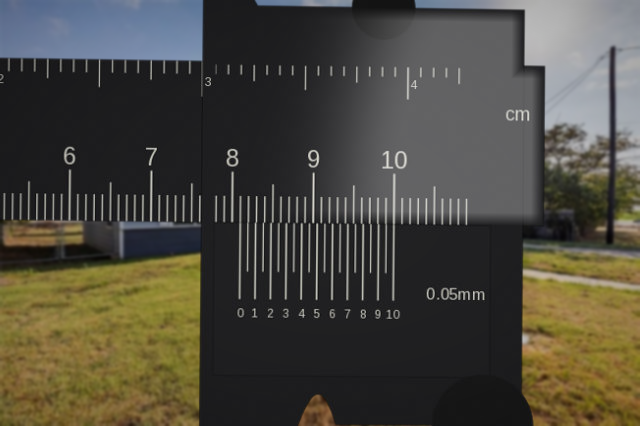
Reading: 81.0 mm
